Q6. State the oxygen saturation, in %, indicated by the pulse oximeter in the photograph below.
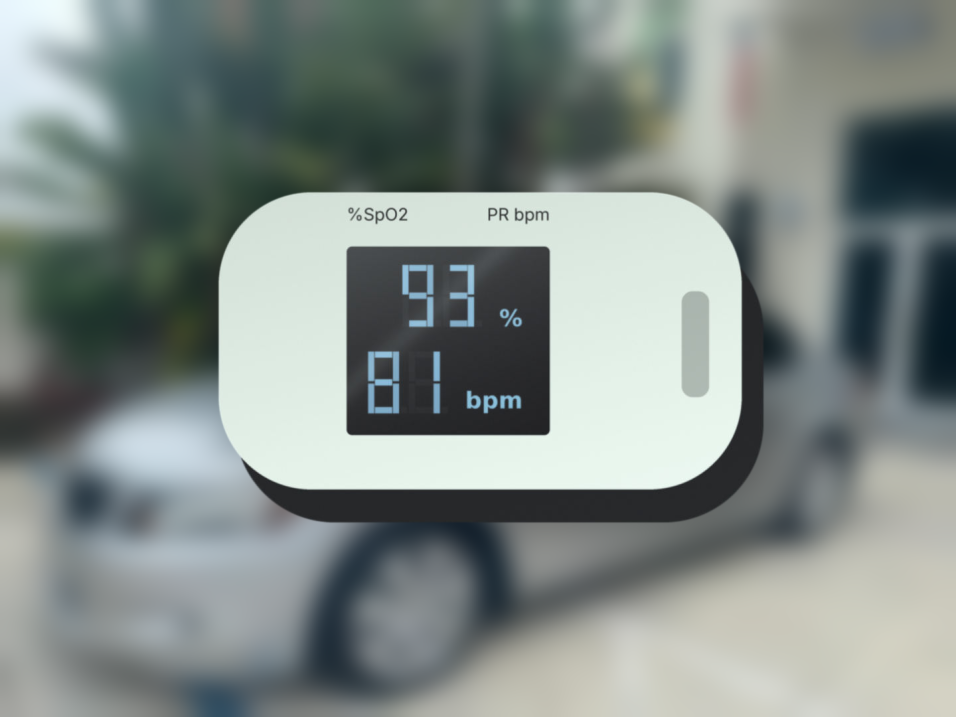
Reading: 93 %
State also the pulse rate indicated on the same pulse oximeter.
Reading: 81 bpm
